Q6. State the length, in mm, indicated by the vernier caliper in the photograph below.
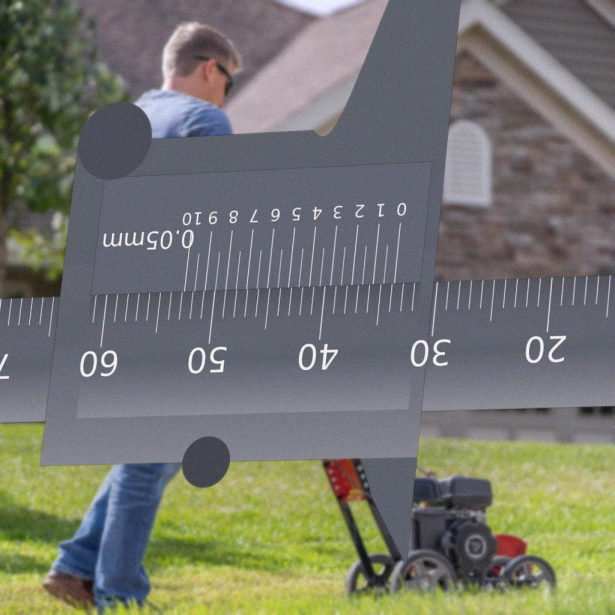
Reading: 33.8 mm
